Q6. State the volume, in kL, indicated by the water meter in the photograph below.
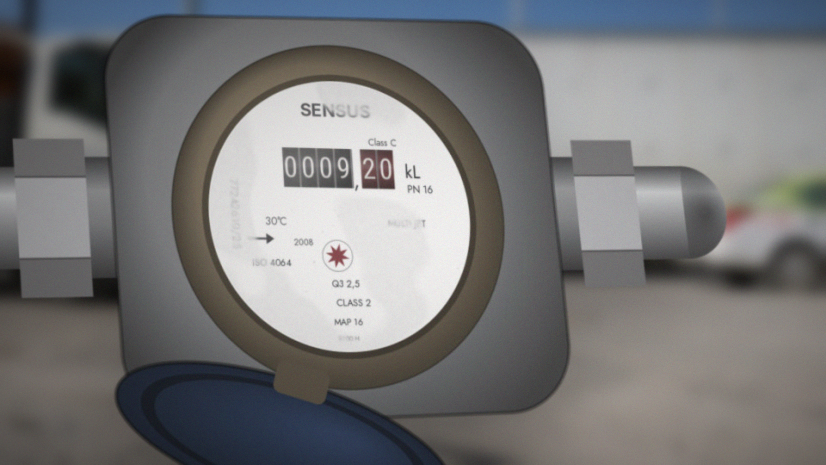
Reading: 9.20 kL
